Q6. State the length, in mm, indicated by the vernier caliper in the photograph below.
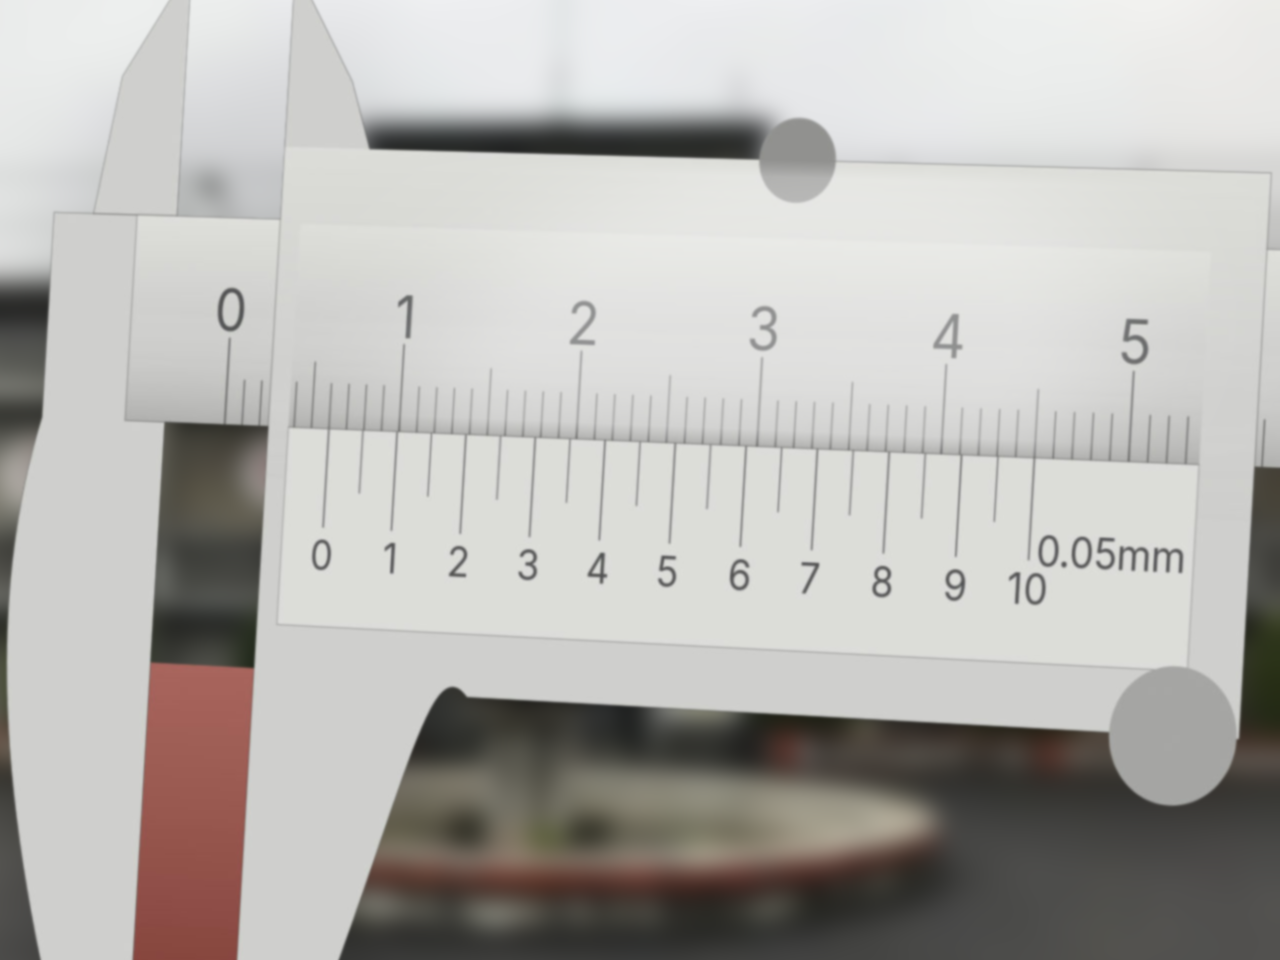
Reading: 6.0 mm
